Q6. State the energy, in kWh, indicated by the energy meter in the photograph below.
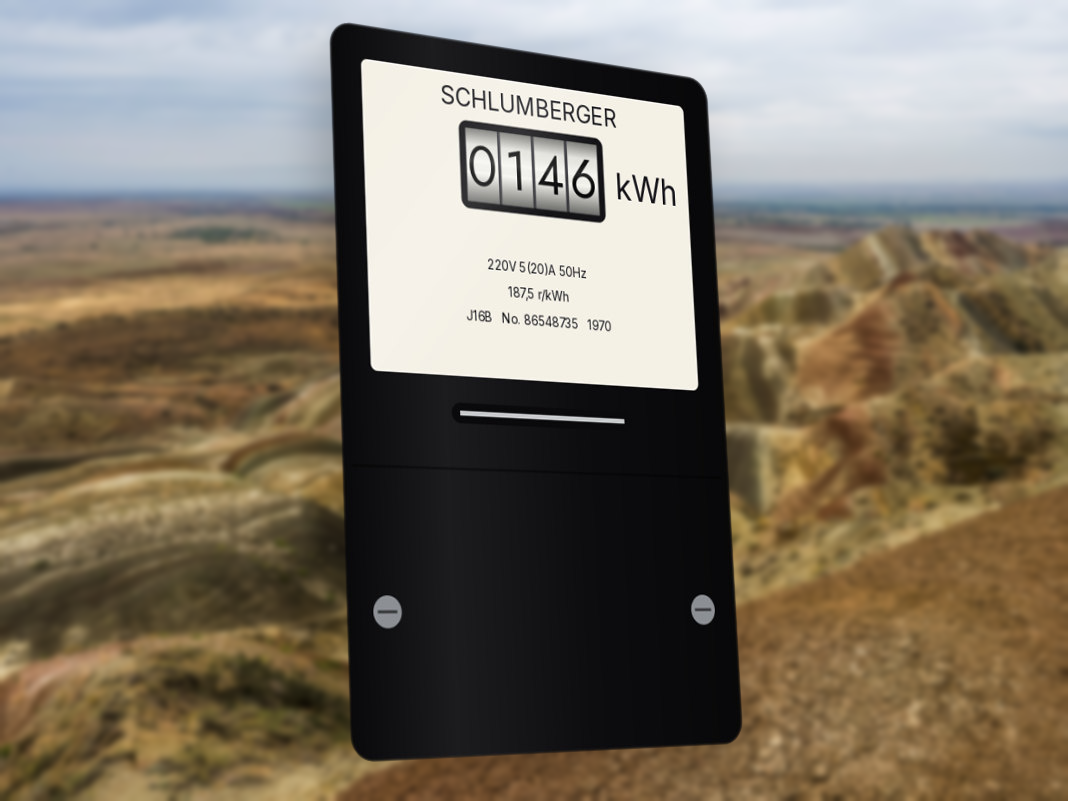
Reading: 146 kWh
